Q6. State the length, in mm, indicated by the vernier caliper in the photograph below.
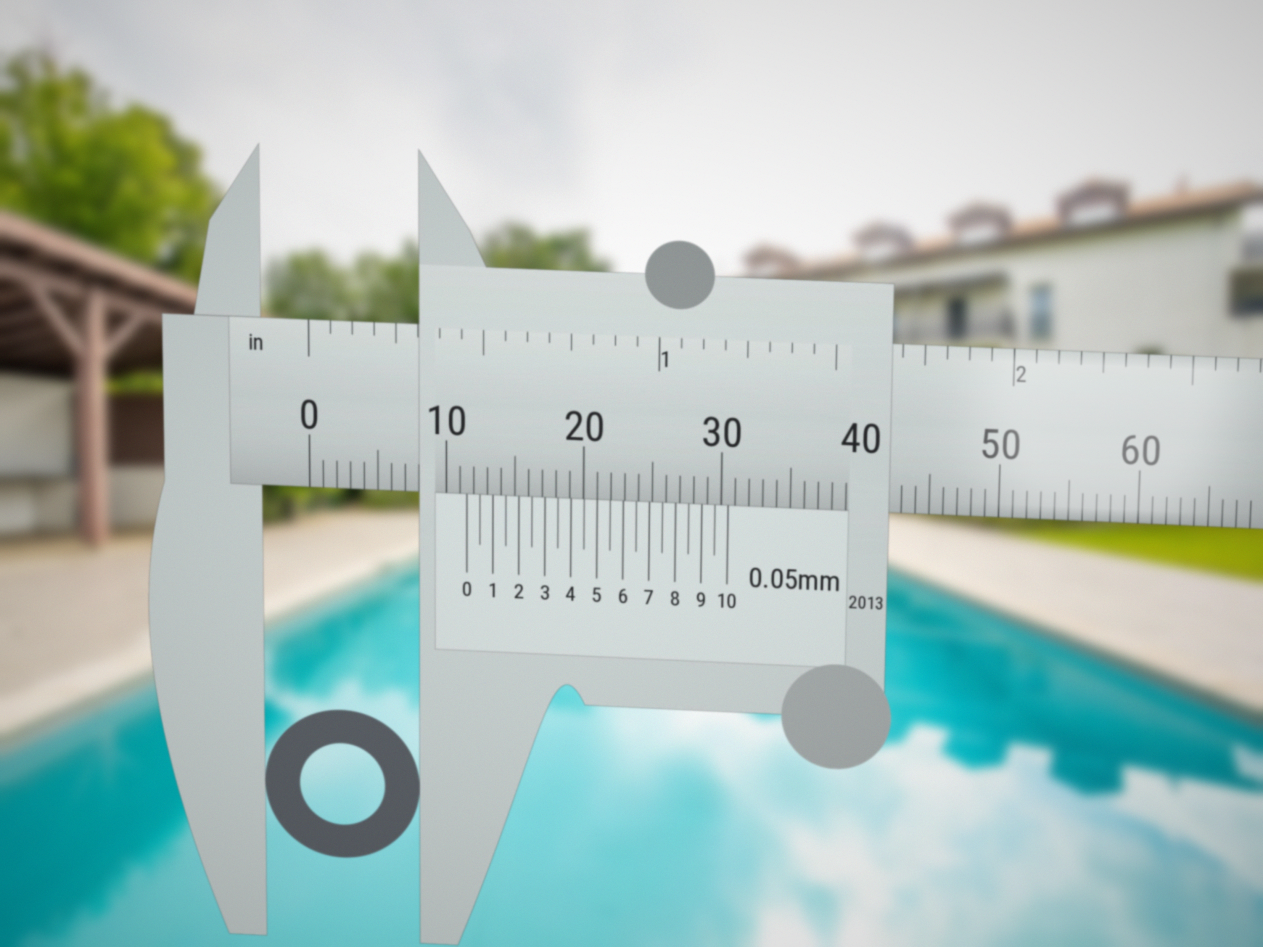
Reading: 11.5 mm
